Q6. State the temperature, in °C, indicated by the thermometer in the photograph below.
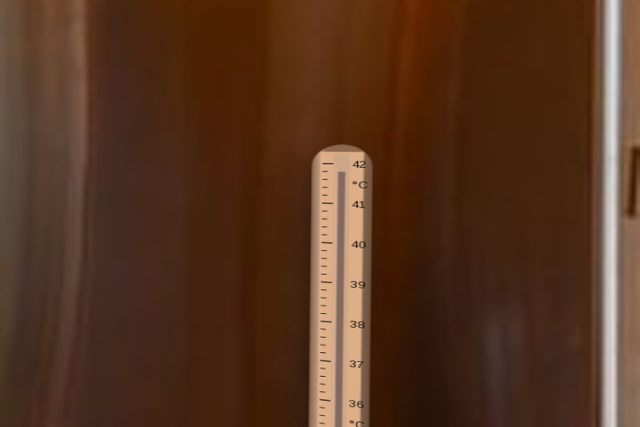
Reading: 41.8 °C
